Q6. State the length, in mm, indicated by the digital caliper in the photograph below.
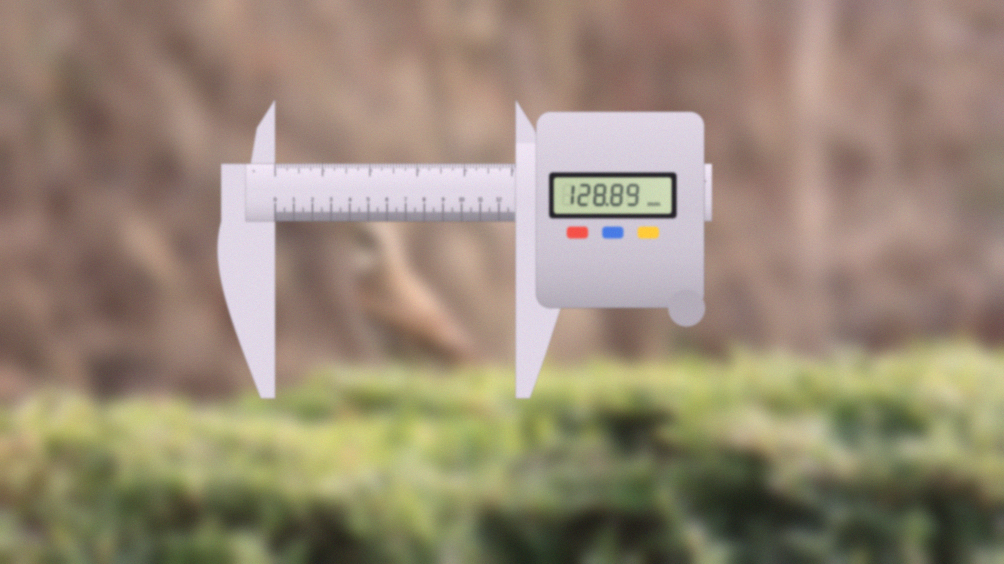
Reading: 128.89 mm
